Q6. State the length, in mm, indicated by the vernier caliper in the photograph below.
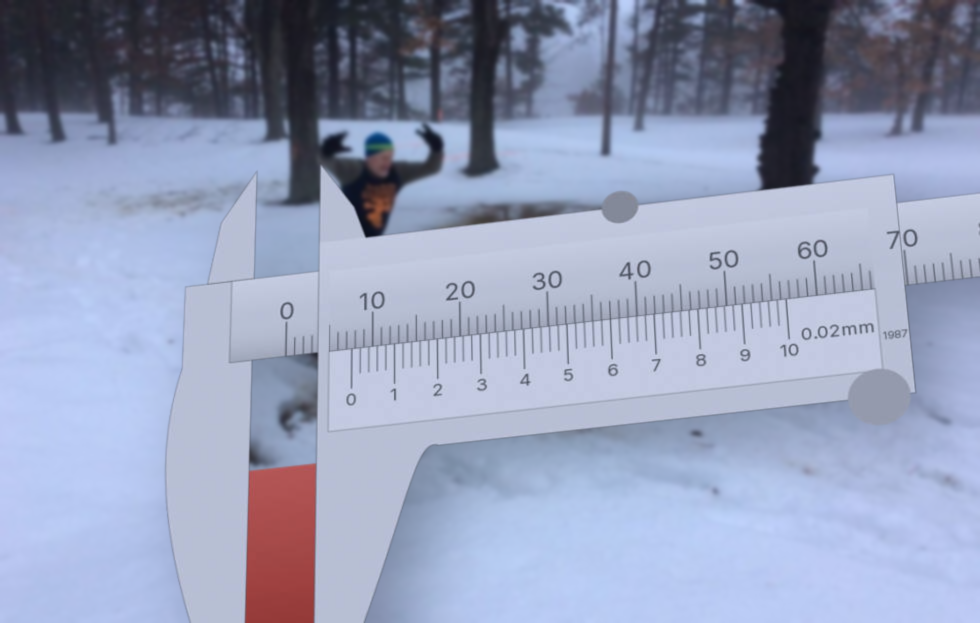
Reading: 7.6 mm
